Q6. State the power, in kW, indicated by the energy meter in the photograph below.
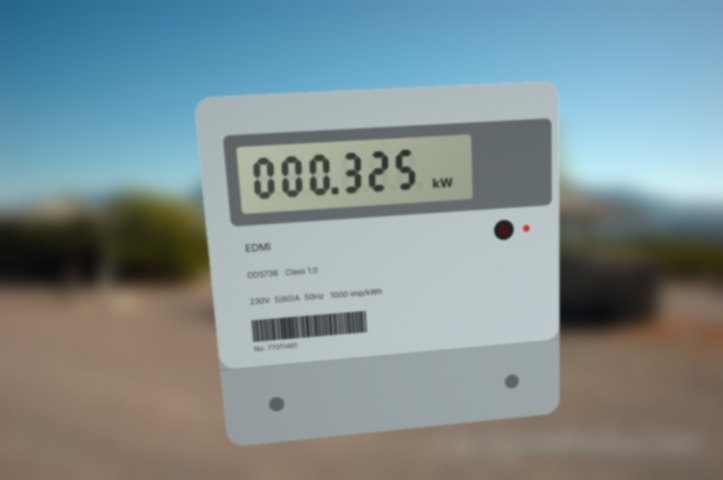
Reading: 0.325 kW
